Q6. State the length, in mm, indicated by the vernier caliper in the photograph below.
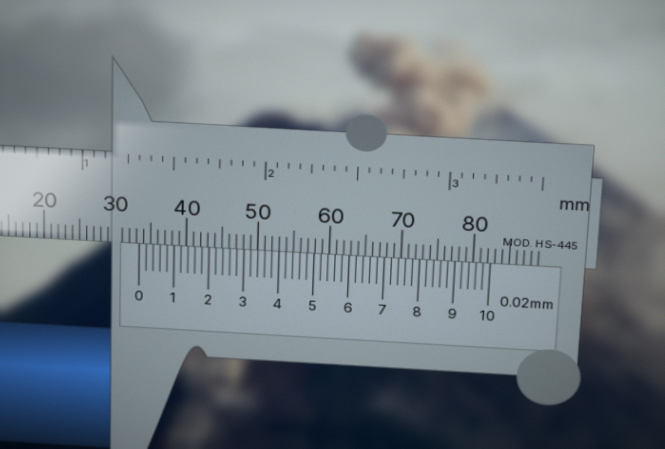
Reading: 33.4 mm
